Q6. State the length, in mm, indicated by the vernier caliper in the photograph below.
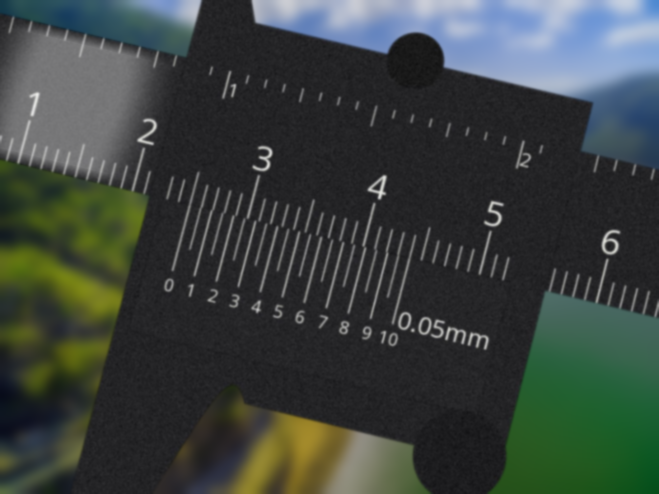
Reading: 25.0 mm
